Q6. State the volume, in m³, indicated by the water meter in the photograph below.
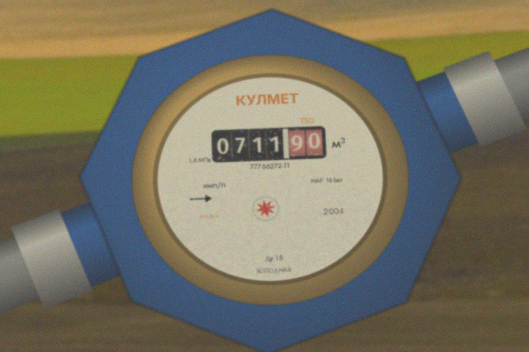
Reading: 711.90 m³
